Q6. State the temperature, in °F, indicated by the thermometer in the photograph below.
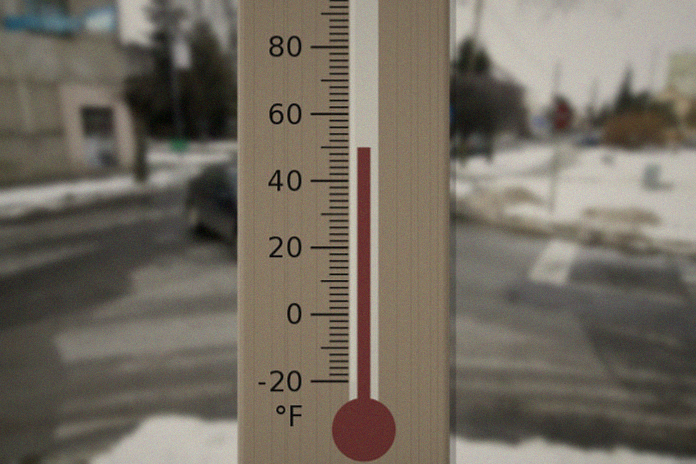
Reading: 50 °F
